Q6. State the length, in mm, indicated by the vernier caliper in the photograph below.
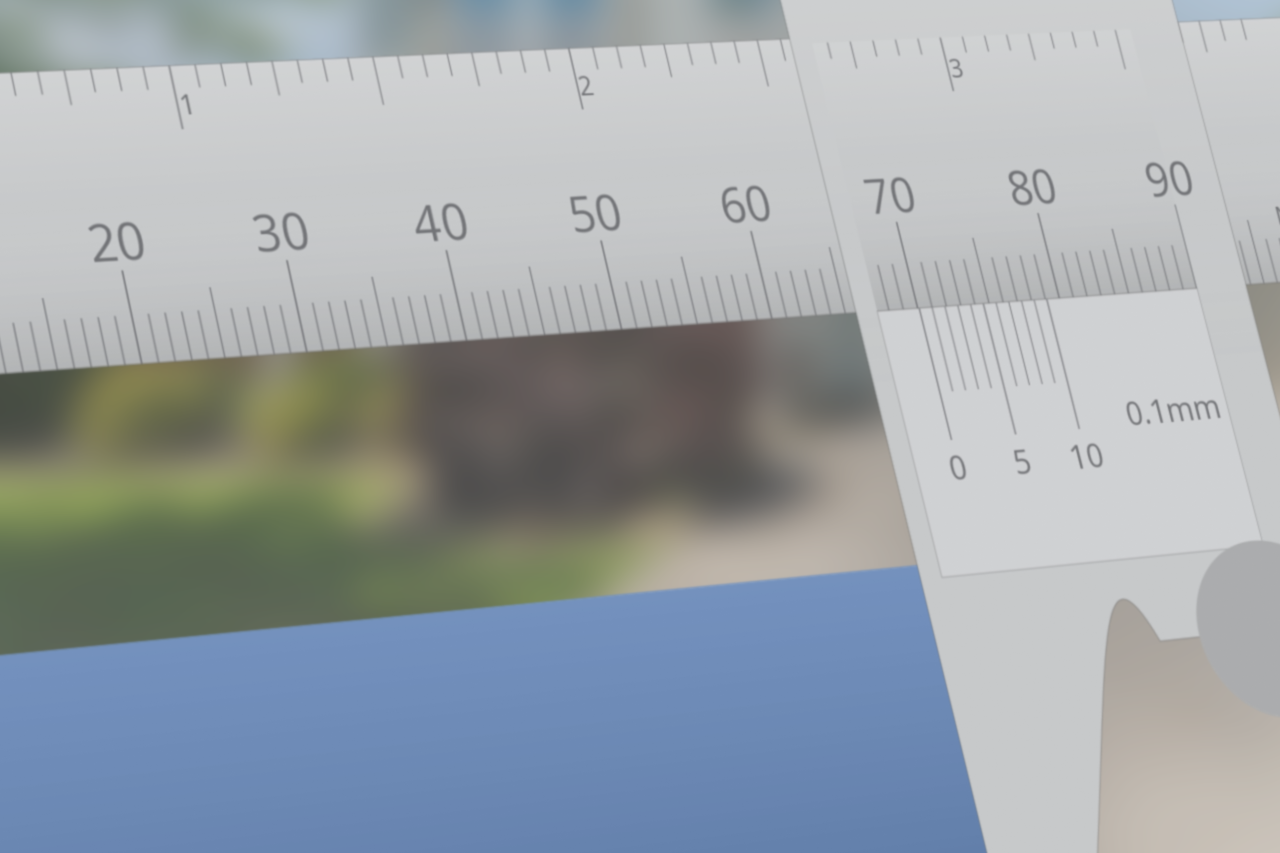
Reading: 70.1 mm
